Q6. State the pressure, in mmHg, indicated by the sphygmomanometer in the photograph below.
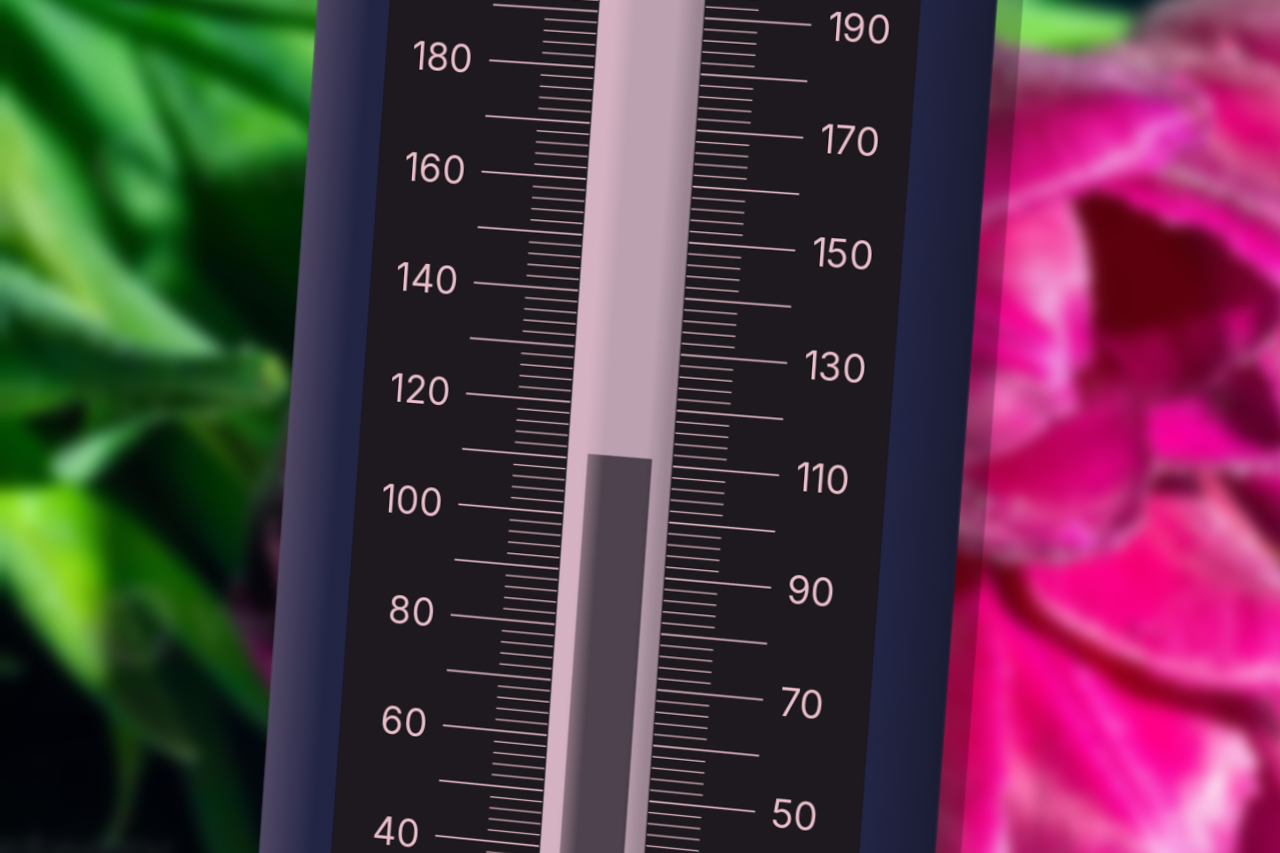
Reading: 111 mmHg
